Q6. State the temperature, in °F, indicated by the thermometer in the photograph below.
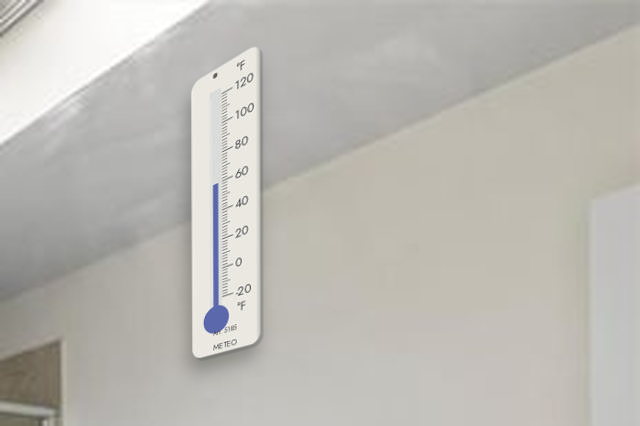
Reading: 60 °F
